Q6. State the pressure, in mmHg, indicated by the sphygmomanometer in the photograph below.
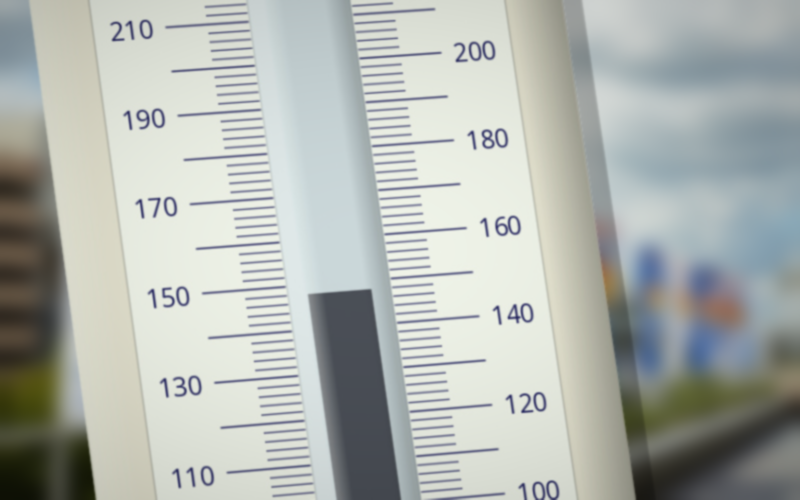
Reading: 148 mmHg
